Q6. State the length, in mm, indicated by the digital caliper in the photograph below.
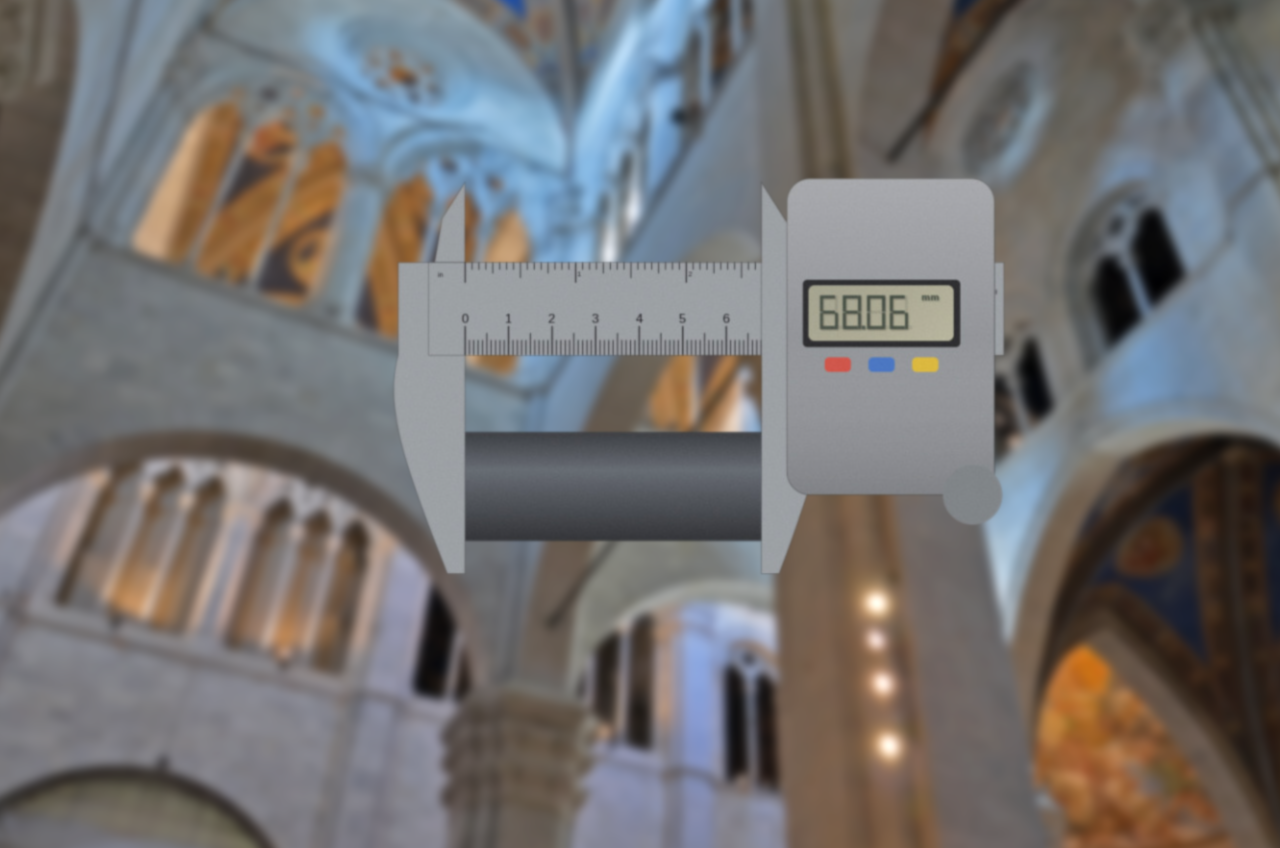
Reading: 68.06 mm
